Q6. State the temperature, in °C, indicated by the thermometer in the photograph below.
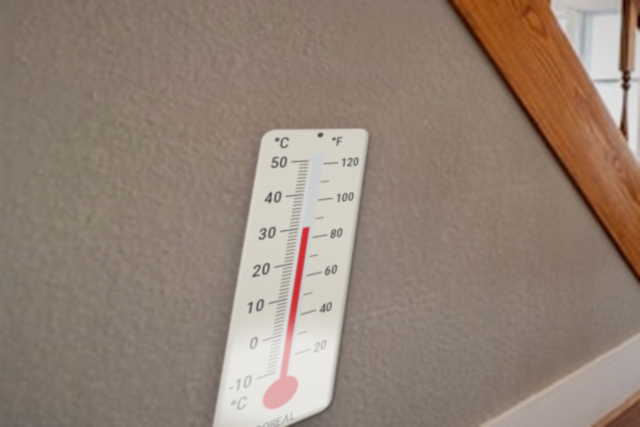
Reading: 30 °C
